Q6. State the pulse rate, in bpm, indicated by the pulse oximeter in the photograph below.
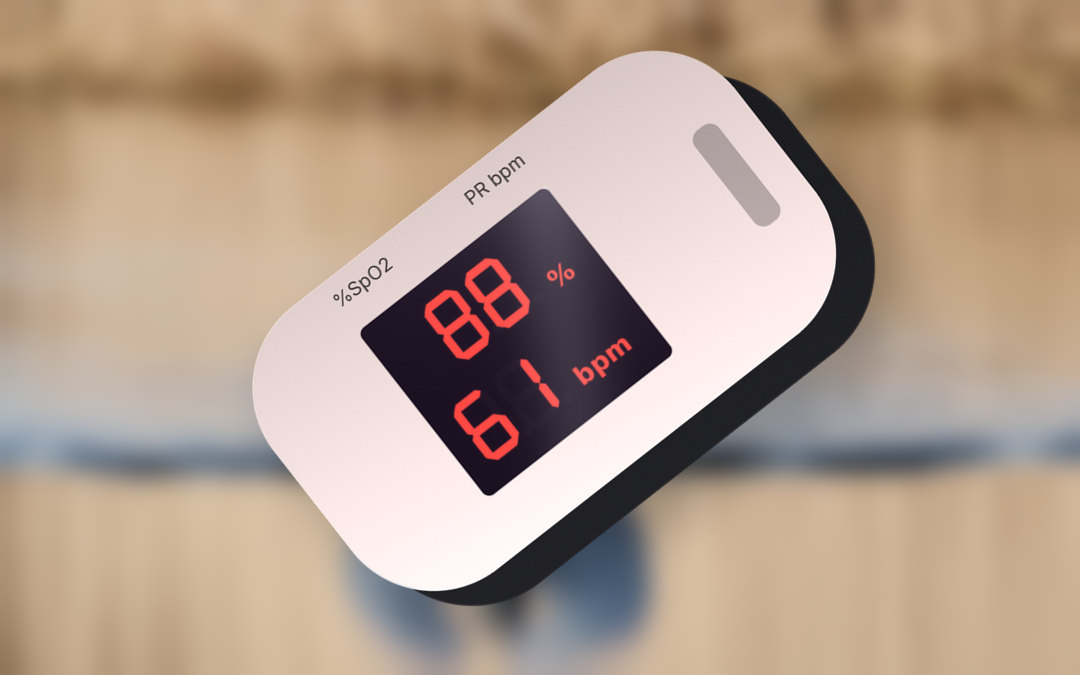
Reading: 61 bpm
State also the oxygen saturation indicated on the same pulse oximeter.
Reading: 88 %
